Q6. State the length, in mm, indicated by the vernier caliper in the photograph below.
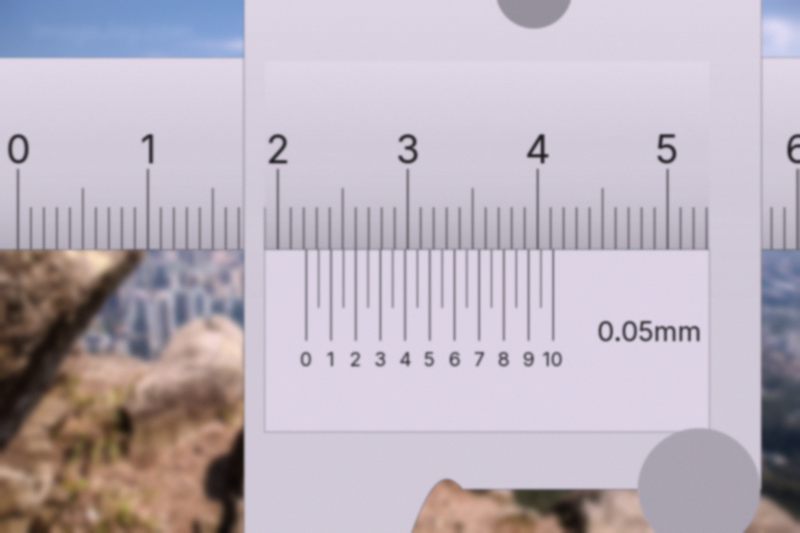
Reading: 22.2 mm
